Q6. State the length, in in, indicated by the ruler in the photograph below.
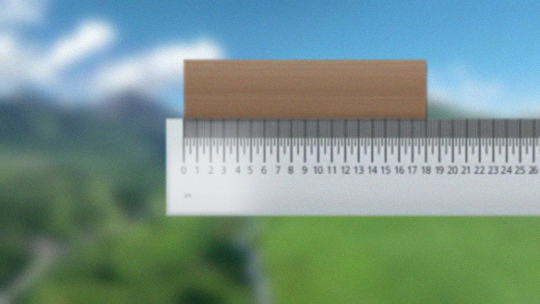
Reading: 18 in
